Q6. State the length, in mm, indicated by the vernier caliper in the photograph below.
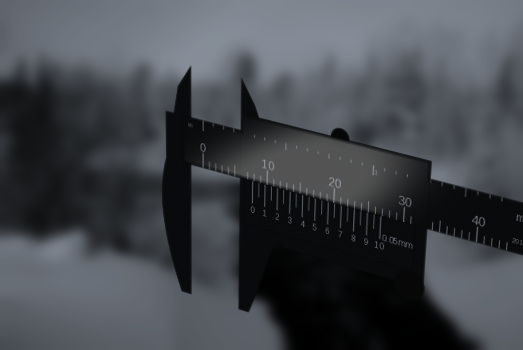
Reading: 7.8 mm
